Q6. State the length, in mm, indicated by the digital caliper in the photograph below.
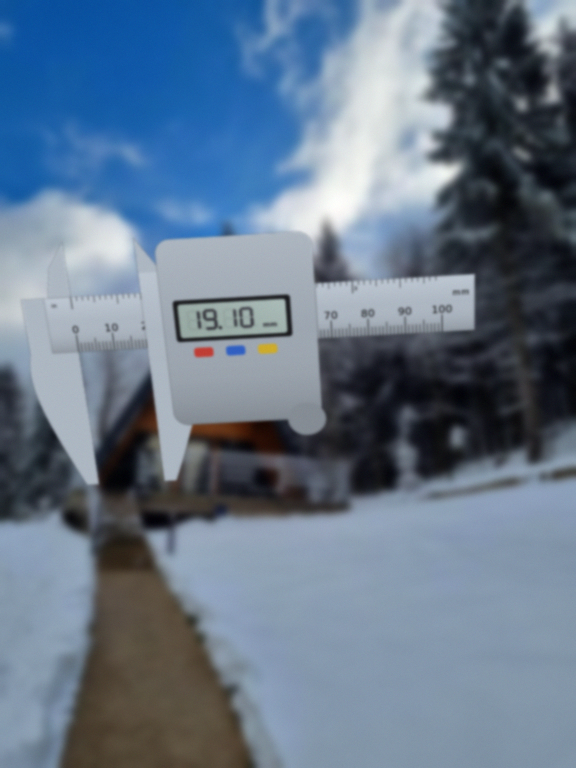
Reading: 19.10 mm
